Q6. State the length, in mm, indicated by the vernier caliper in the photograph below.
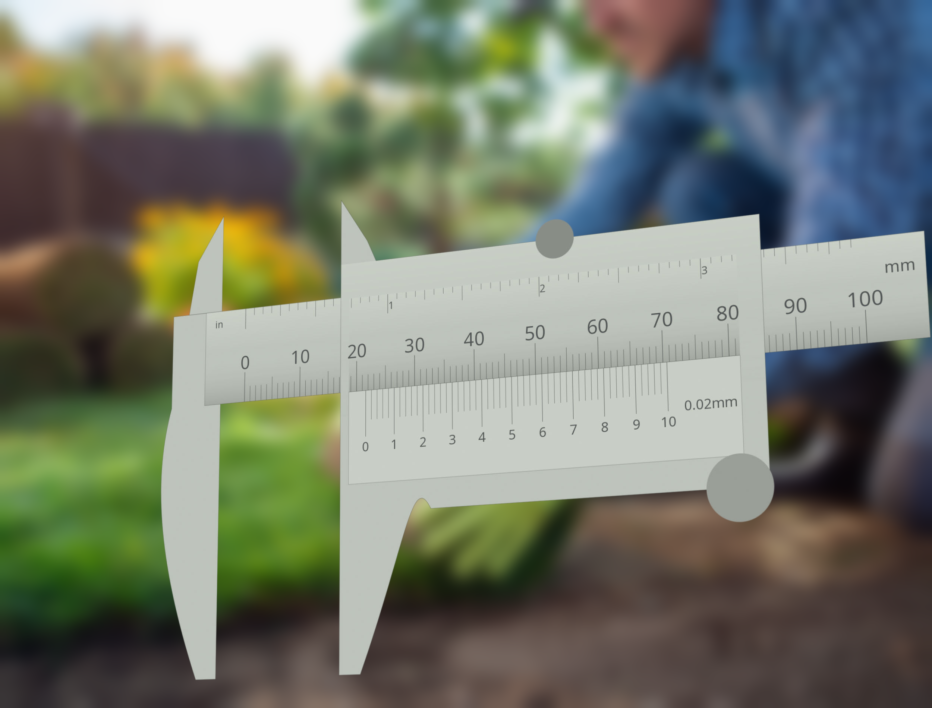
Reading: 21.6 mm
